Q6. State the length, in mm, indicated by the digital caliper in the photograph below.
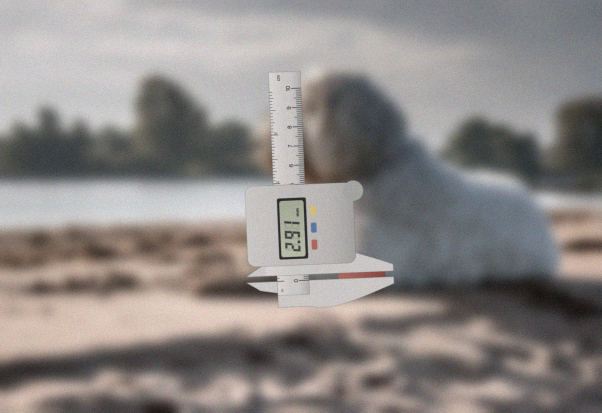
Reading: 2.91 mm
